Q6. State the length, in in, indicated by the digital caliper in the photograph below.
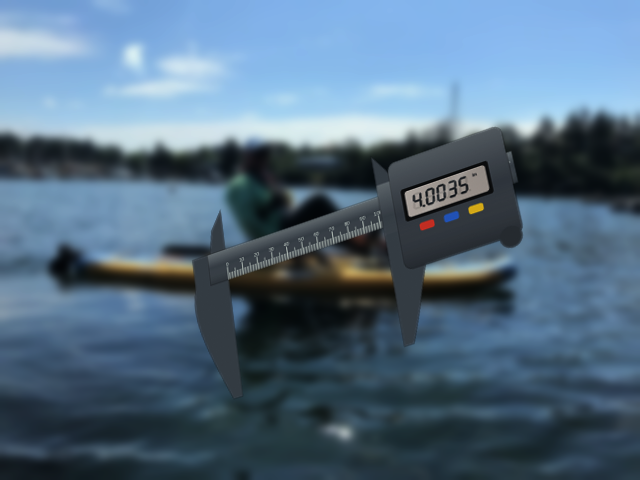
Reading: 4.0035 in
